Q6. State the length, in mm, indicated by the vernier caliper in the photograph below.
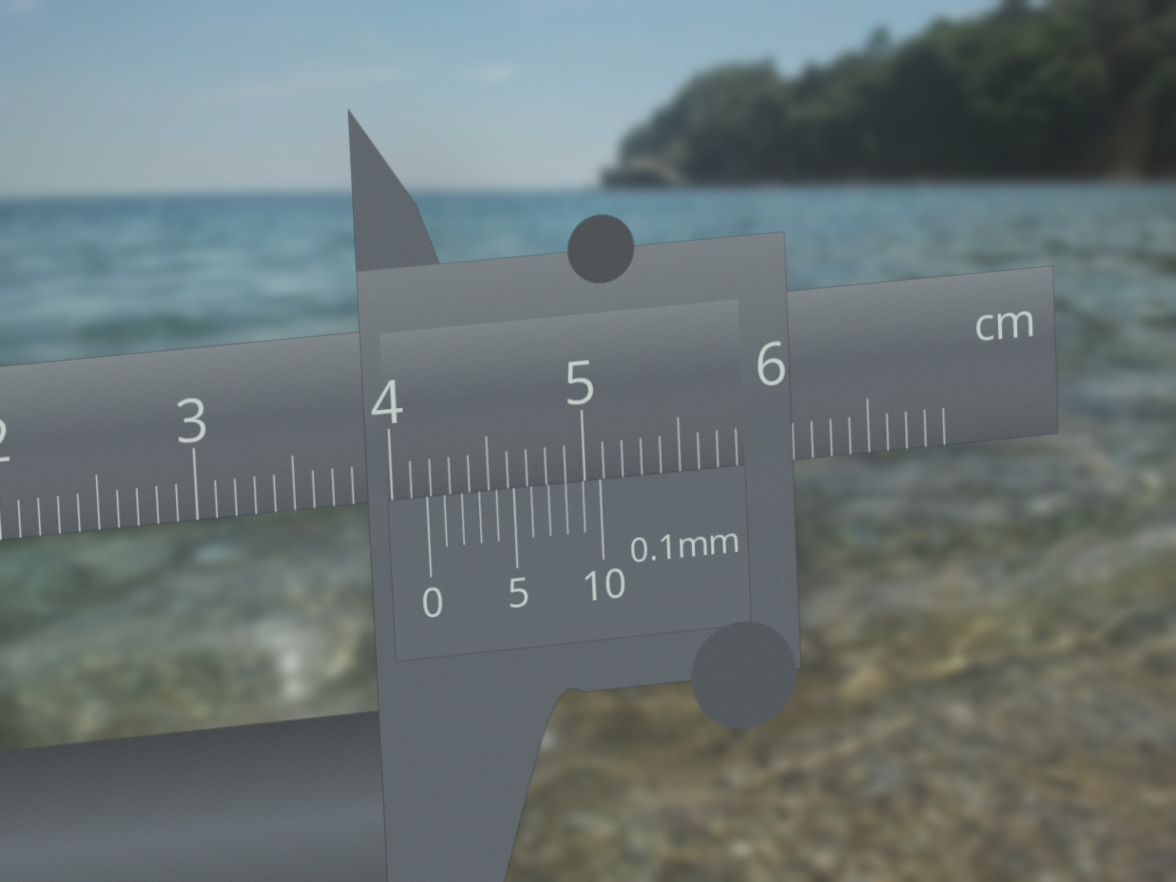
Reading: 41.8 mm
